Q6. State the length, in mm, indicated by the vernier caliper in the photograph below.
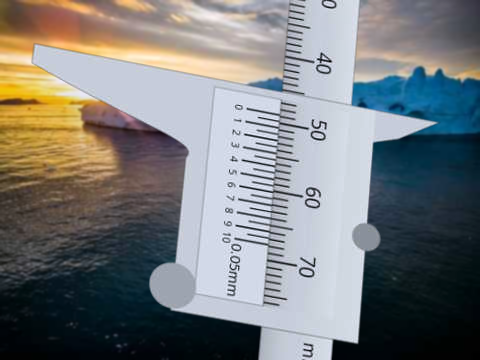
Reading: 48.8 mm
